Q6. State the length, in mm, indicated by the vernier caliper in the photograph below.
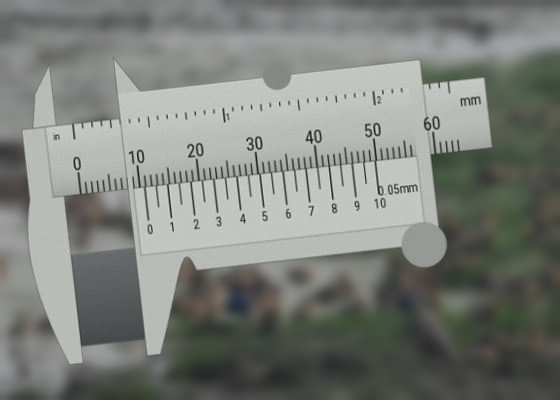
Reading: 10.8 mm
